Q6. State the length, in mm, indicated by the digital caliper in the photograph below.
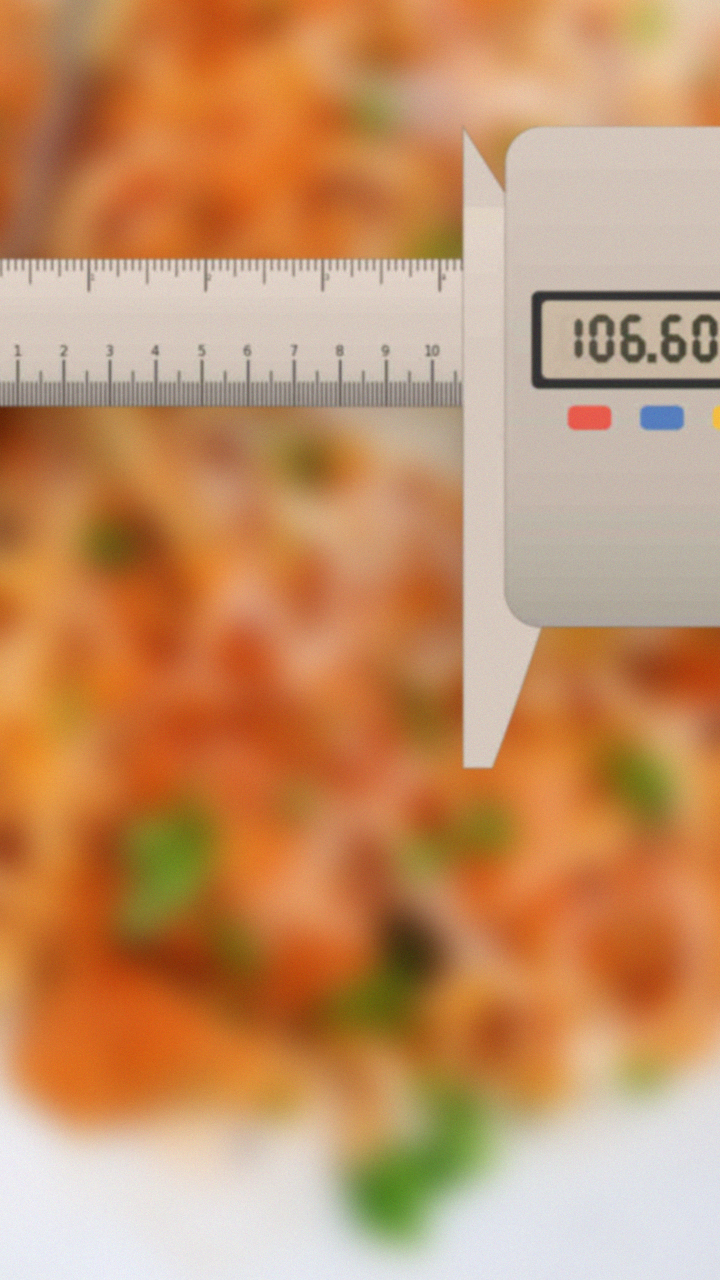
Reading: 106.60 mm
